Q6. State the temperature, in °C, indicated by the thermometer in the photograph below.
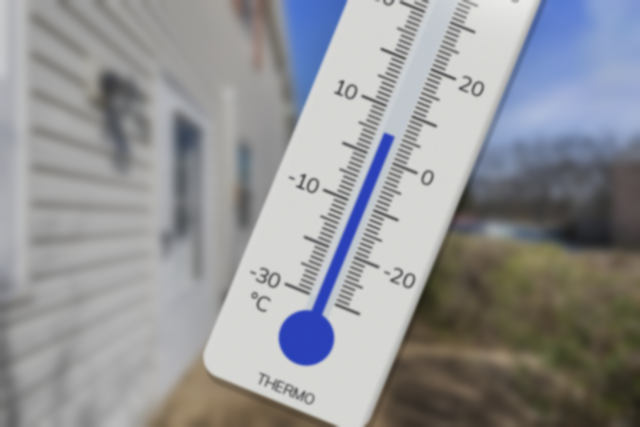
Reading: 5 °C
